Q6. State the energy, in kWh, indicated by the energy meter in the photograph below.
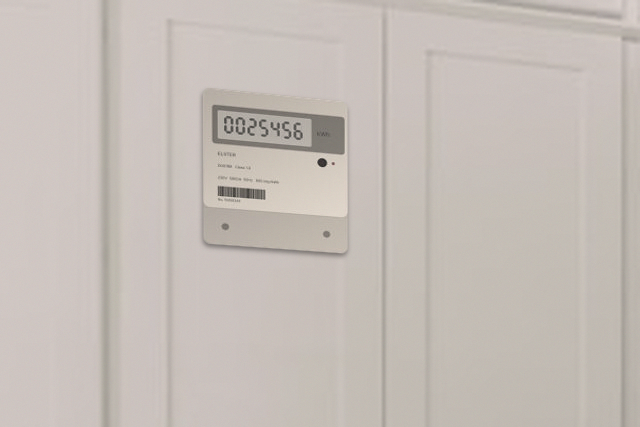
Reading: 25456 kWh
